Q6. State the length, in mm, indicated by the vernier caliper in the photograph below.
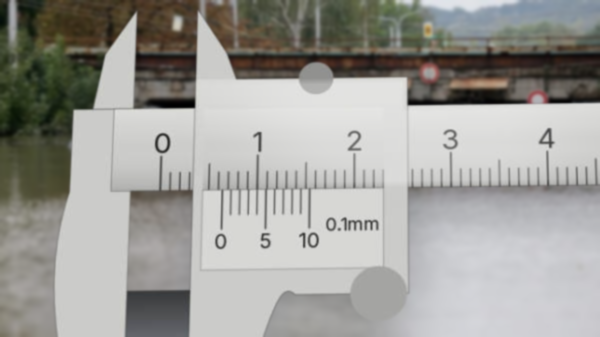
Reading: 6.4 mm
